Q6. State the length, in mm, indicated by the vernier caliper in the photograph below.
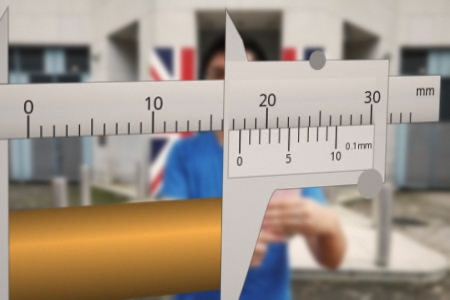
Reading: 17.6 mm
